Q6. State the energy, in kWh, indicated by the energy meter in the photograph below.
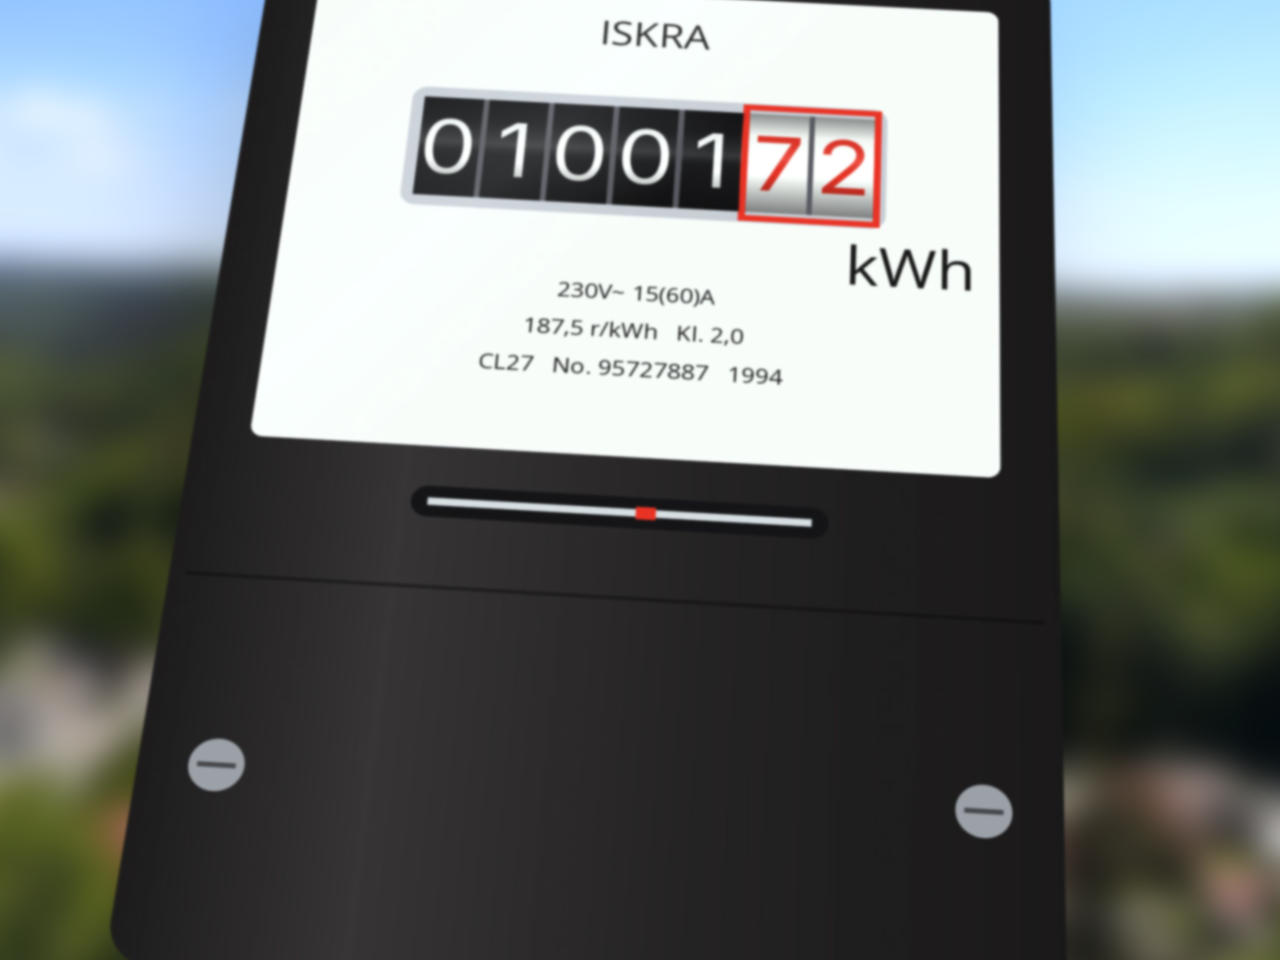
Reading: 1001.72 kWh
